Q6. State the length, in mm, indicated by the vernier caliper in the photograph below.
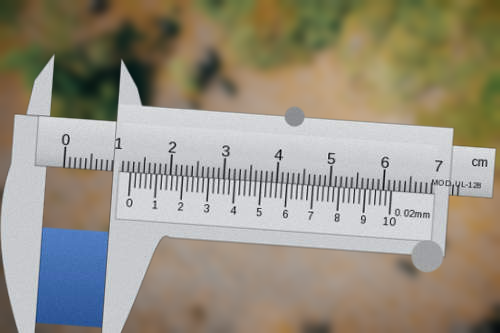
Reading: 12.5 mm
